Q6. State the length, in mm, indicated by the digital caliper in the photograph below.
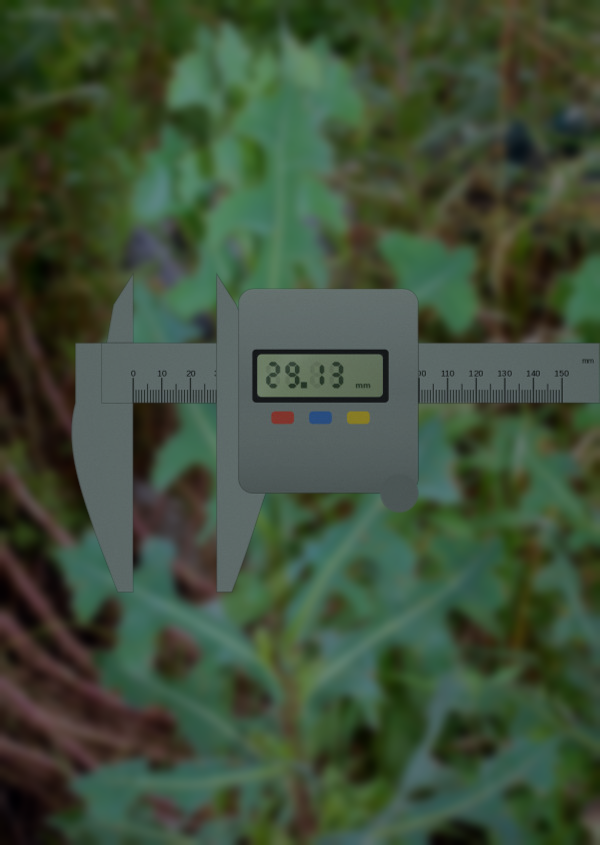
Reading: 29.13 mm
